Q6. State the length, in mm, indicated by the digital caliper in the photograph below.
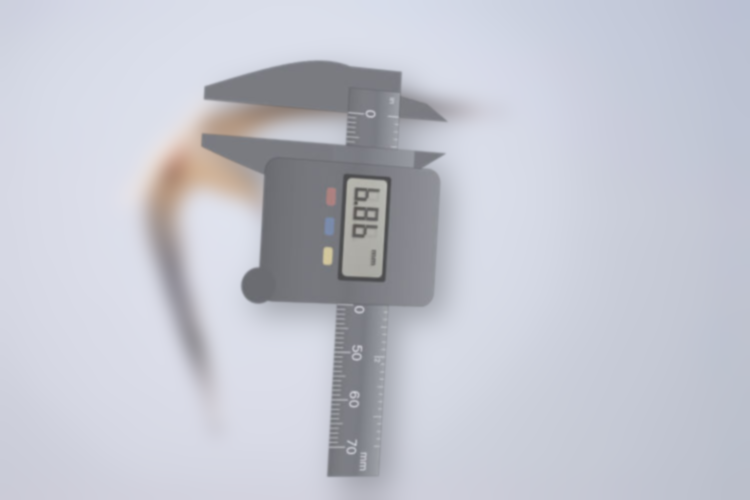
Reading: 6.86 mm
